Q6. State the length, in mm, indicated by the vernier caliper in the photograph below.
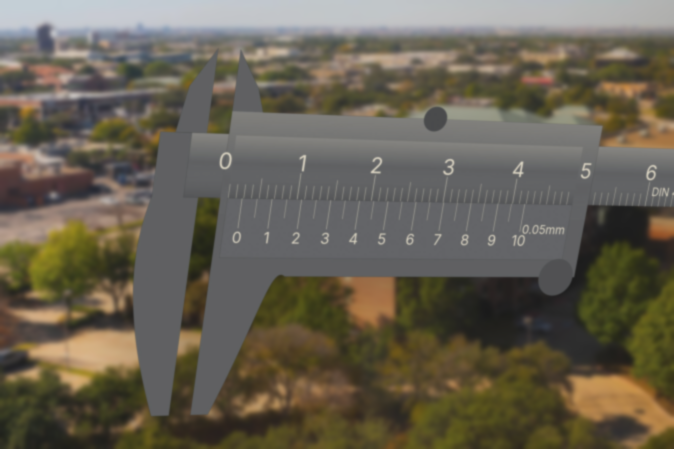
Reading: 2.8 mm
